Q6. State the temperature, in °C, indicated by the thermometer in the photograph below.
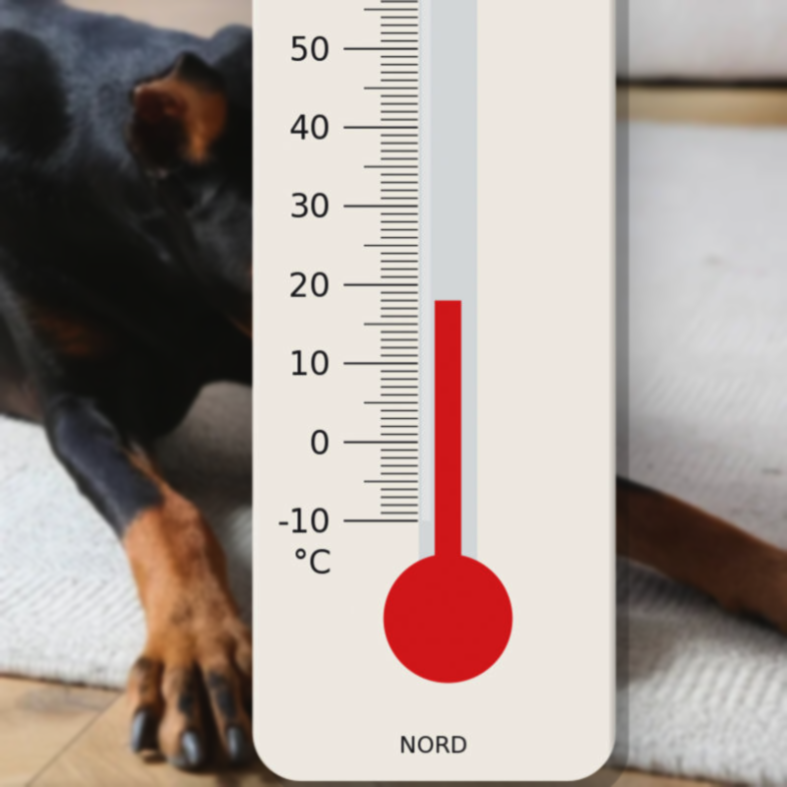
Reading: 18 °C
